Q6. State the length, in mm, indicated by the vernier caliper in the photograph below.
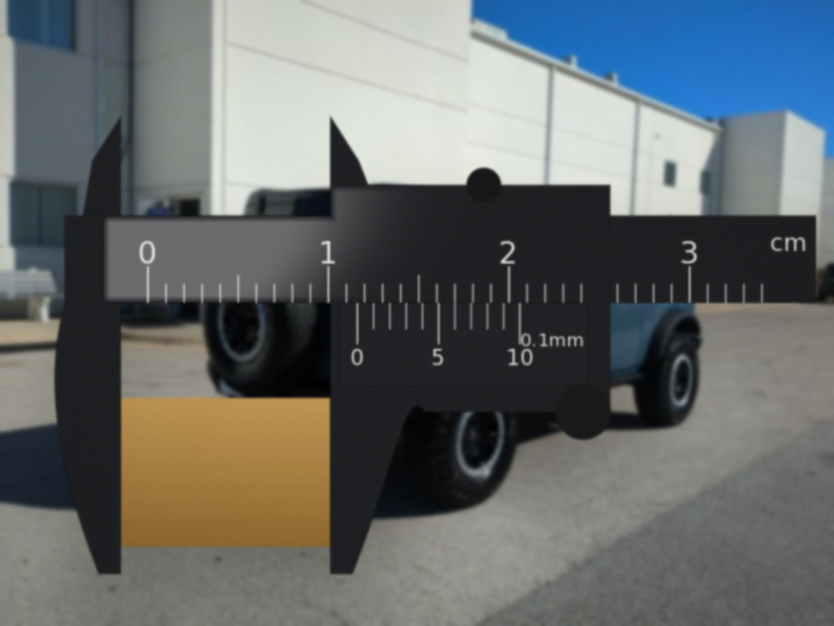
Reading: 11.6 mm
